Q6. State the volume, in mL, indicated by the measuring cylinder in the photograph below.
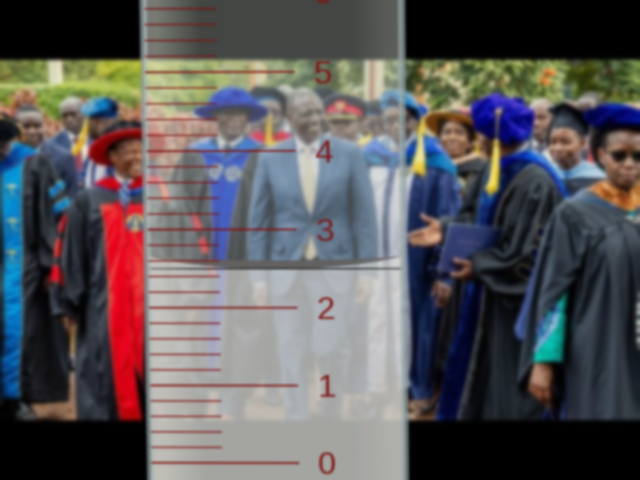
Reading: 2.5 mL
